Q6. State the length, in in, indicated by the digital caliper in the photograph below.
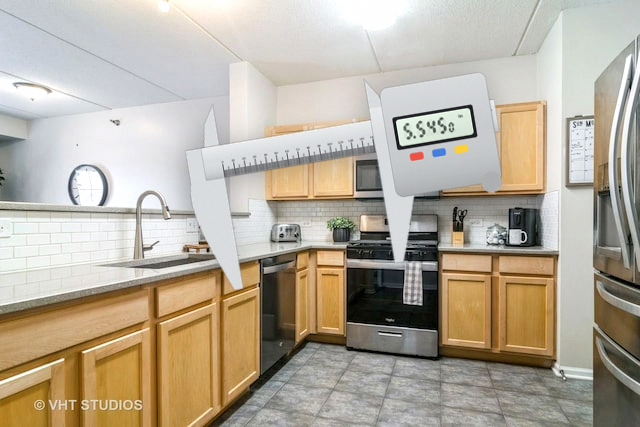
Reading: 5.5450 in
